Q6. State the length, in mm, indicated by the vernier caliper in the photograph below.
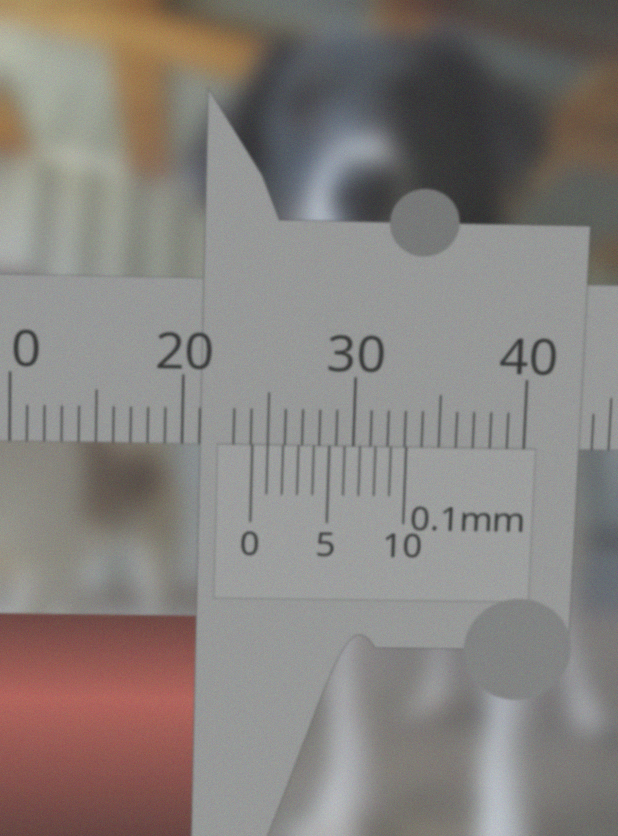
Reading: 24.1 mm
